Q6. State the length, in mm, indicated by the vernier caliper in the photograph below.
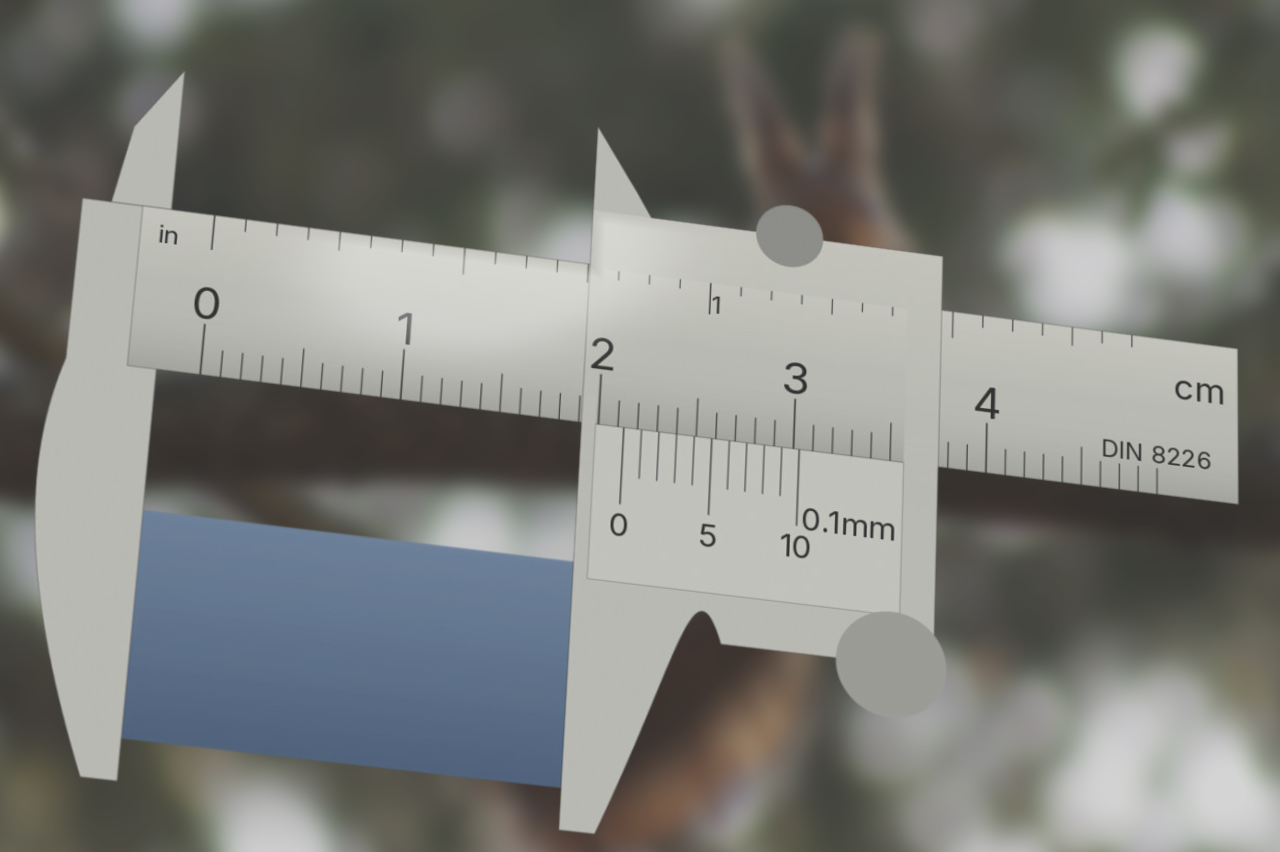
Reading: 21.3 mm
